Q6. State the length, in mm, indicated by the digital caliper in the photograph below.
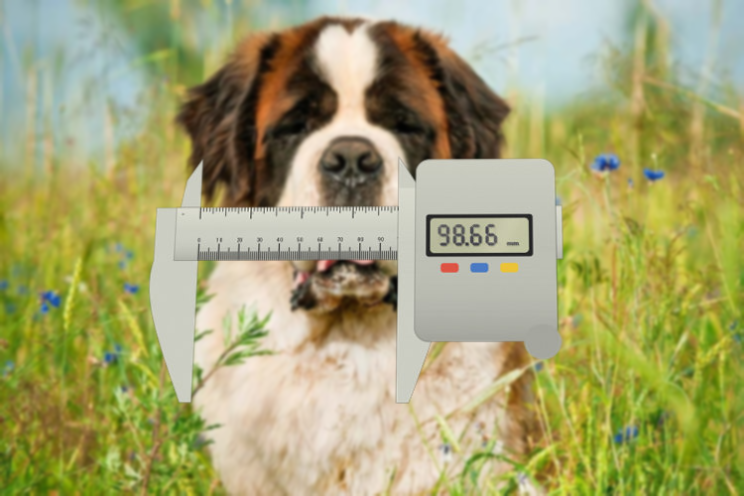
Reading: 98.66 mm
